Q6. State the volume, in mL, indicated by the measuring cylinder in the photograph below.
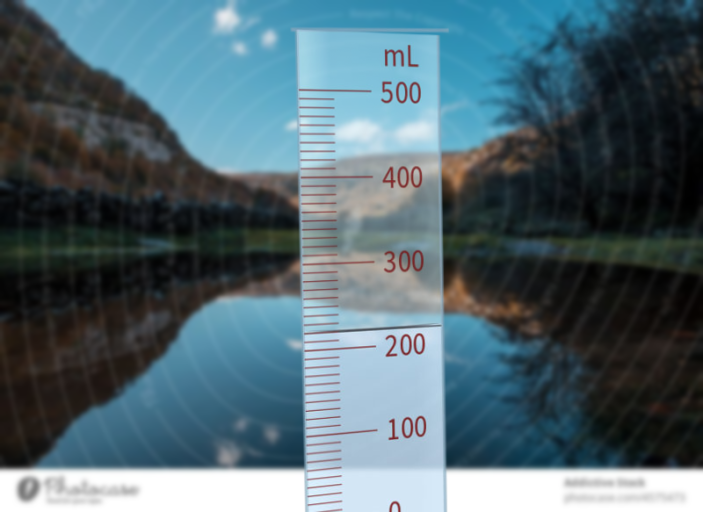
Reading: 220 mL
